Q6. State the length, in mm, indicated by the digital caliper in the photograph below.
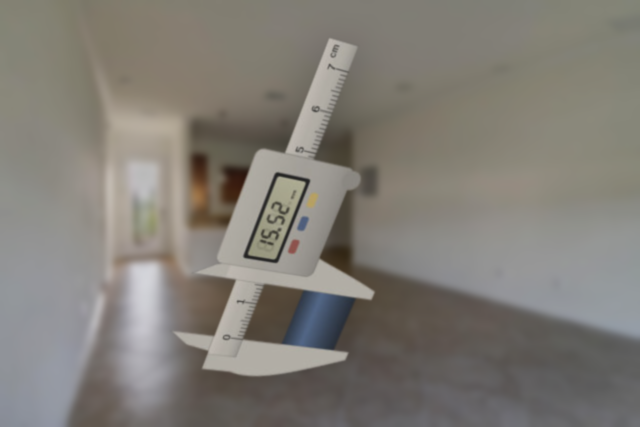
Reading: 15.52 mm
